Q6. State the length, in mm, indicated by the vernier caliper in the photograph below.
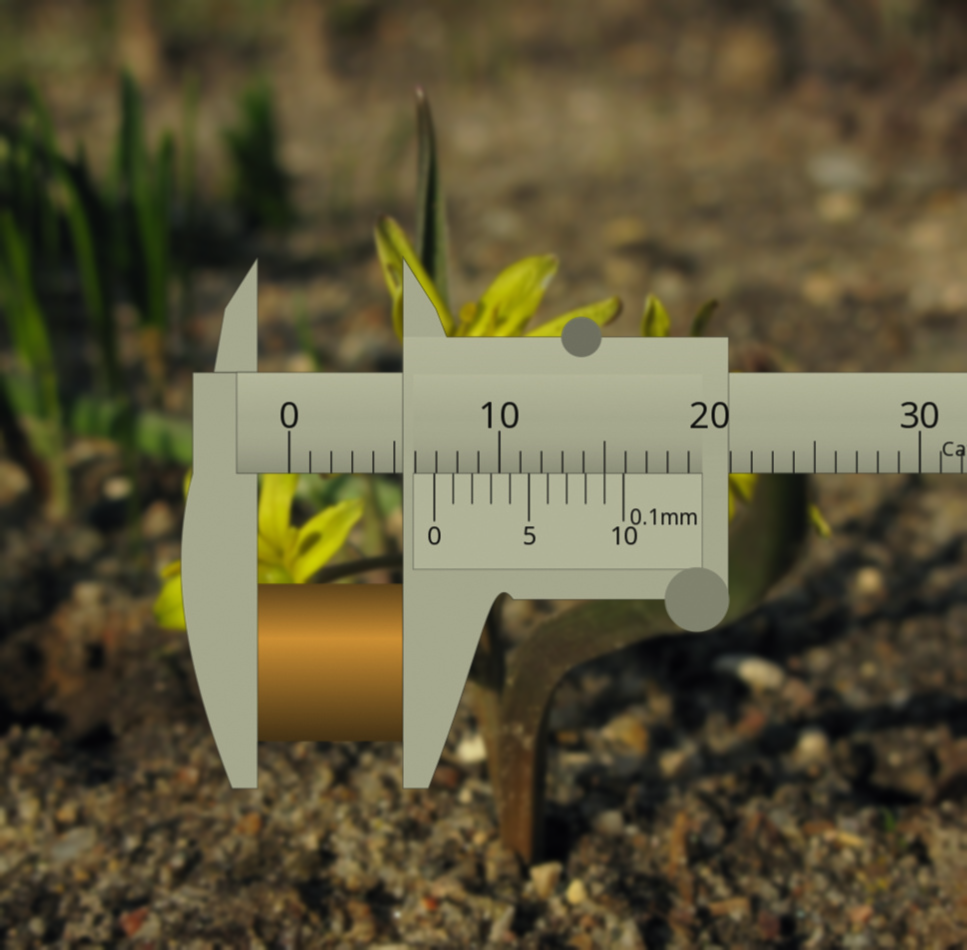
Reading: 6.9 mm
